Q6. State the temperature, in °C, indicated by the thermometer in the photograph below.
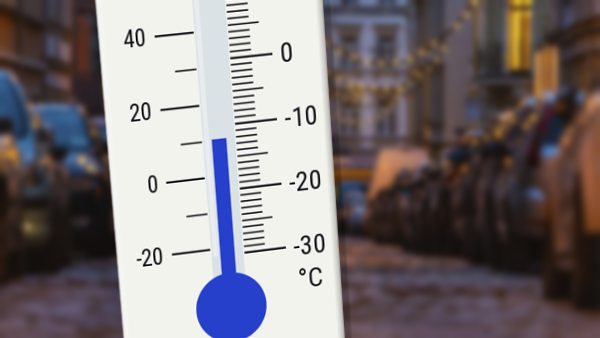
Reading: -12 °C
